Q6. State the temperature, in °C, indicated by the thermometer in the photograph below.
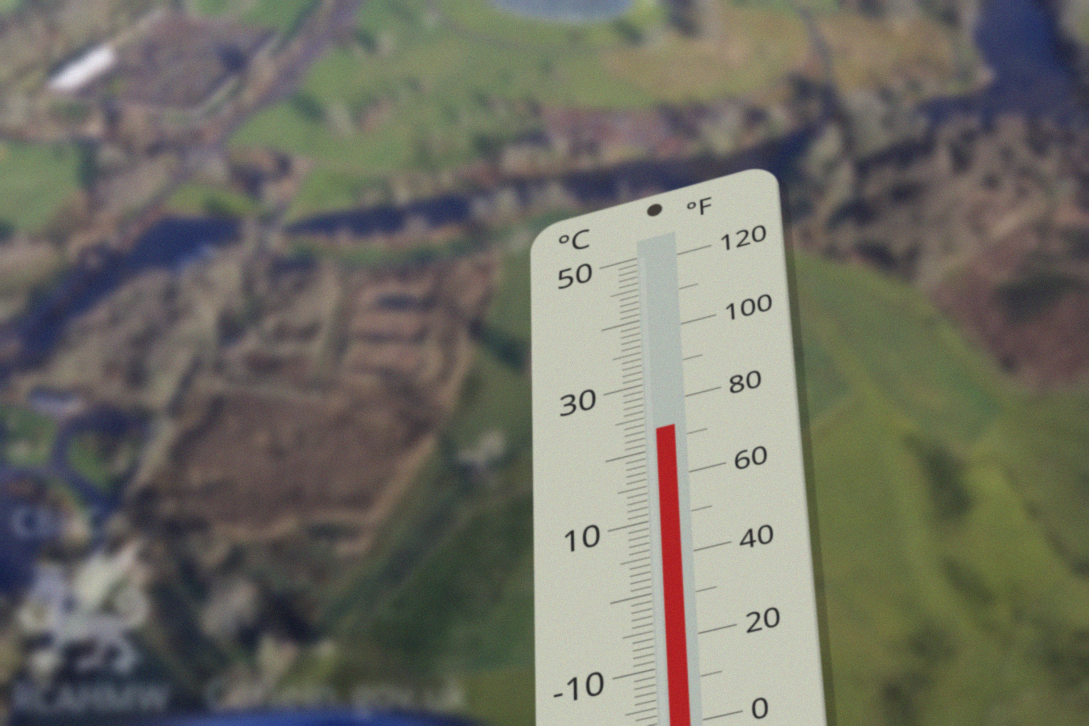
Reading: 23 °C
